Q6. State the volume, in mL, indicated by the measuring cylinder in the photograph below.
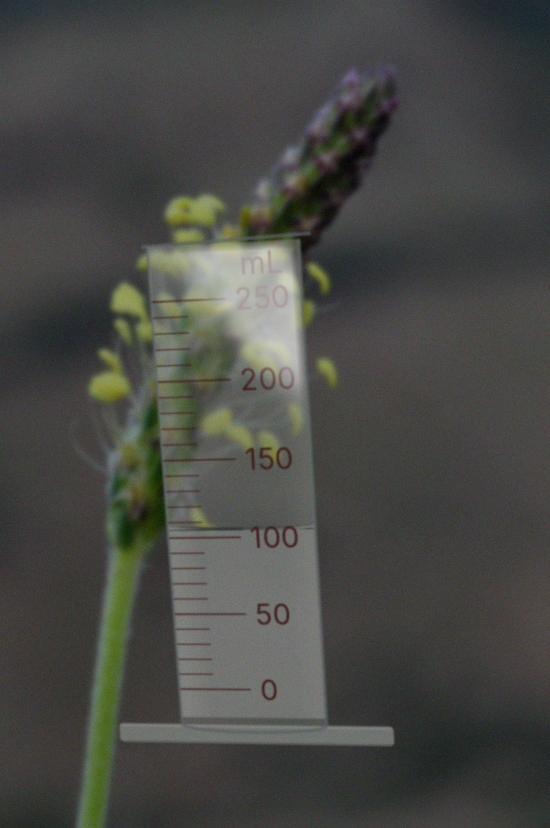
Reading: 105 mL
